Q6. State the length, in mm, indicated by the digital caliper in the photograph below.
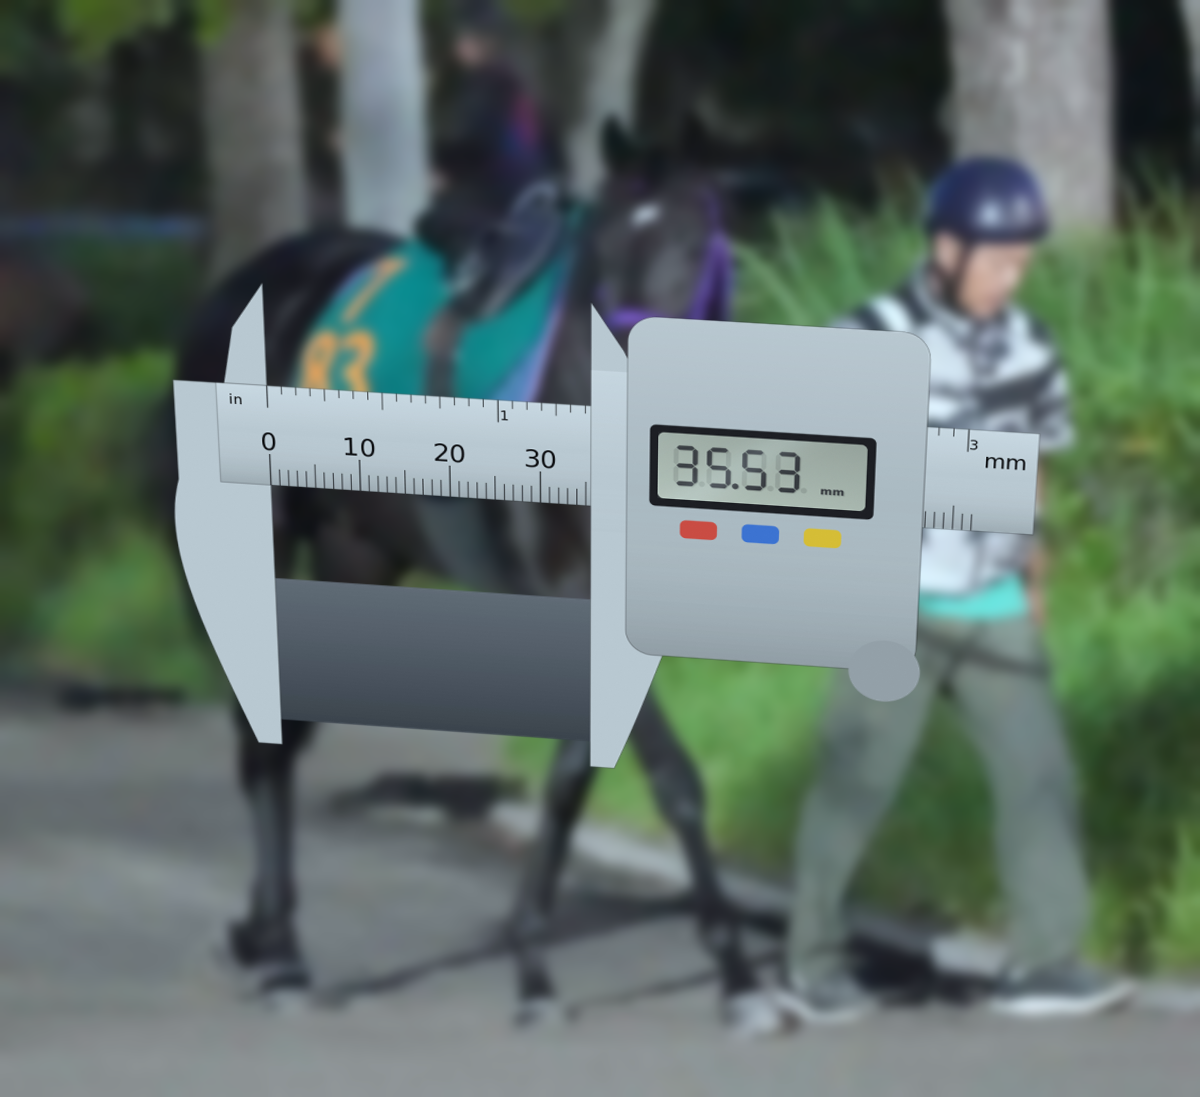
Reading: 35.53 mm
